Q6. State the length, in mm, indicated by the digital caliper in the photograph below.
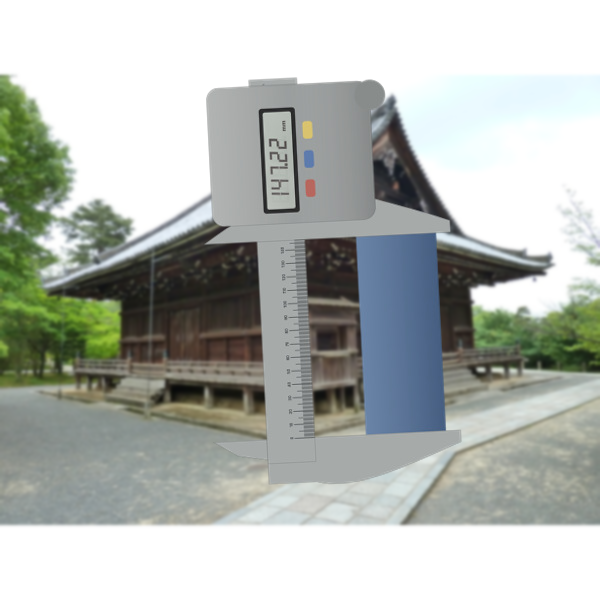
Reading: 147.22 mm
